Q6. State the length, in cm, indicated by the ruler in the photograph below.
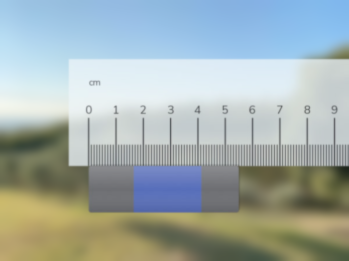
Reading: 5.5 cm
